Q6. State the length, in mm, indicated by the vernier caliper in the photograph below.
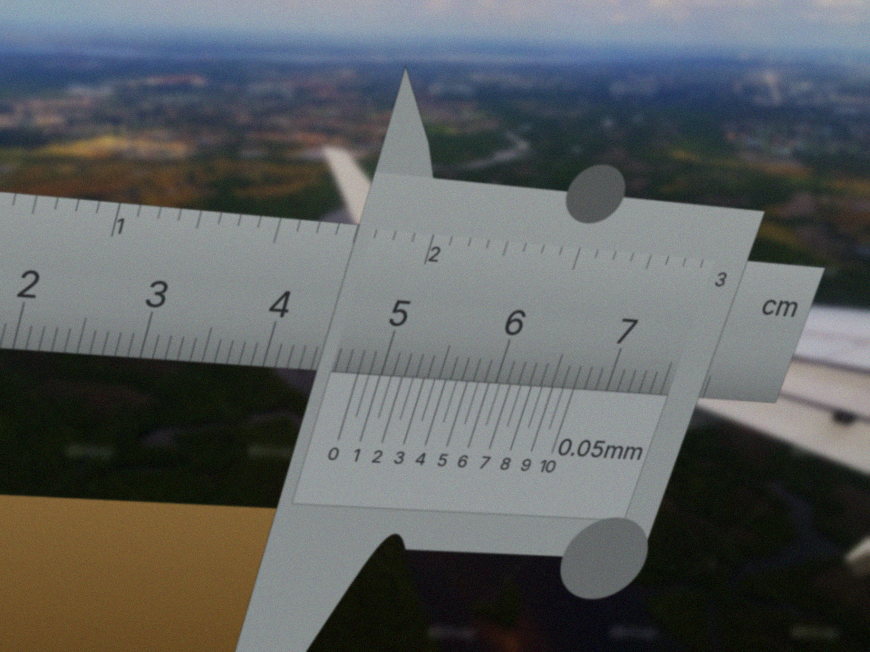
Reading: 48.0 mm
